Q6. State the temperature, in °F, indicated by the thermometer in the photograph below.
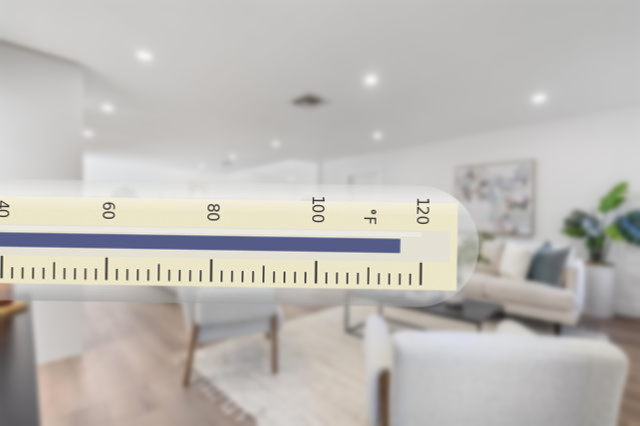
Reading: 116 °F
